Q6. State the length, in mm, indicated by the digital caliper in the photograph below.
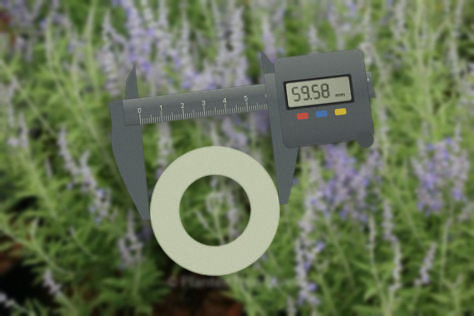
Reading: 59.58 mm
